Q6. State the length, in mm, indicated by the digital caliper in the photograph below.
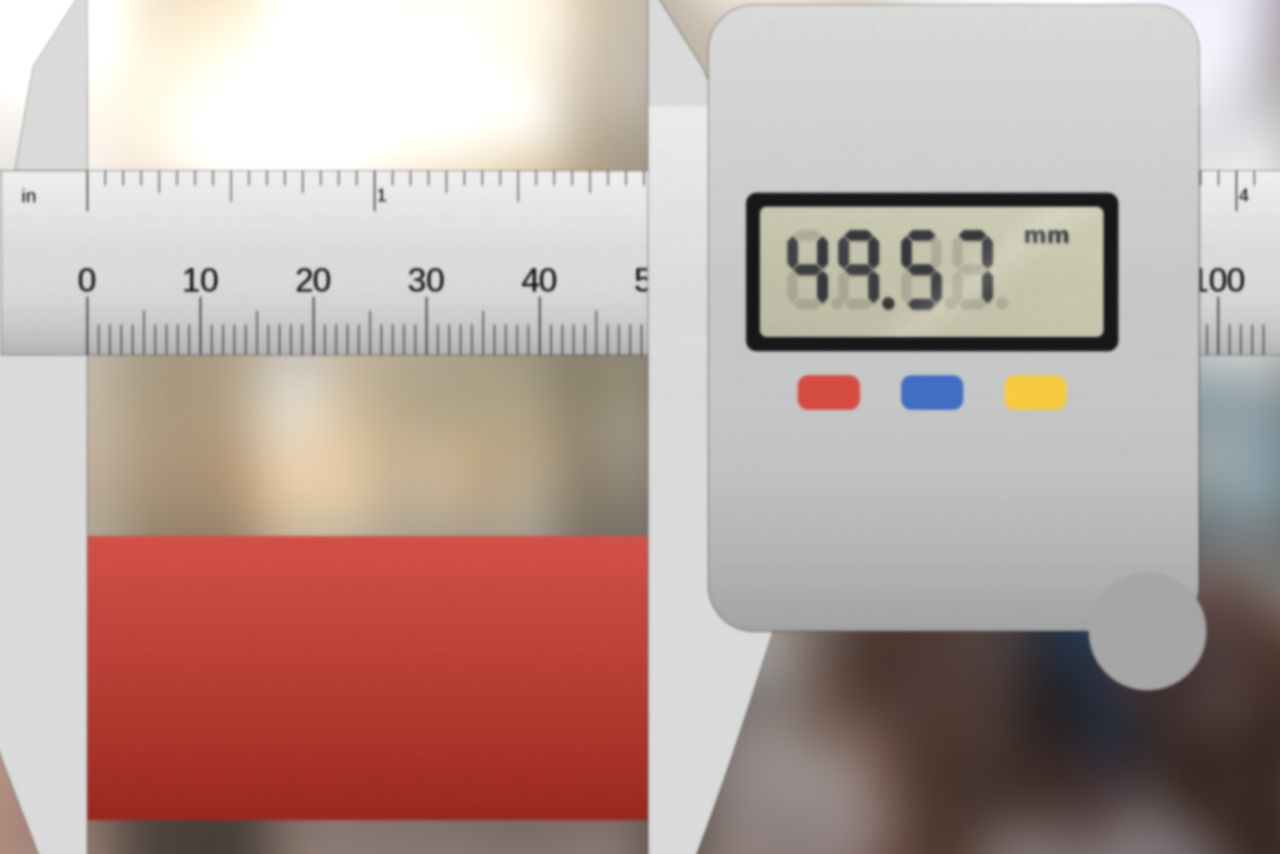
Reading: 49.57 mm
